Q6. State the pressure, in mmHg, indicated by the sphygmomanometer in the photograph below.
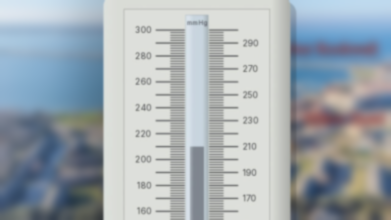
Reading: 210 mmHg
